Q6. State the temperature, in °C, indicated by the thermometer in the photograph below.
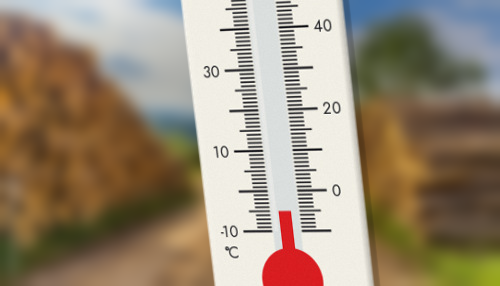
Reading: -5 °C
